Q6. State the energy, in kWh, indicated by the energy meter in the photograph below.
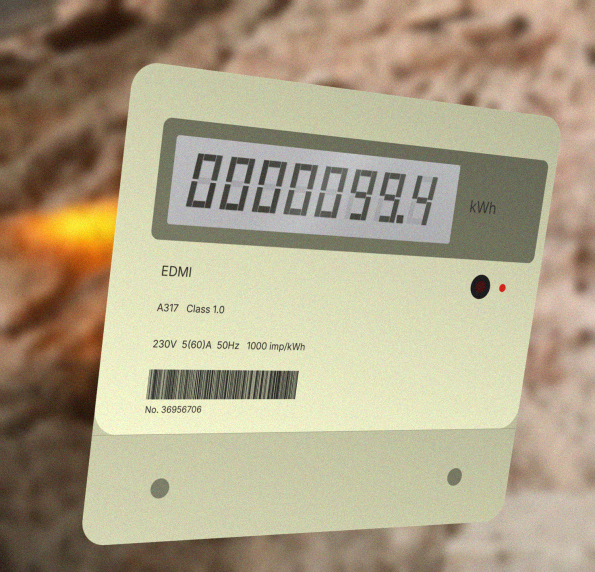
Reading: 99.4 kWh
